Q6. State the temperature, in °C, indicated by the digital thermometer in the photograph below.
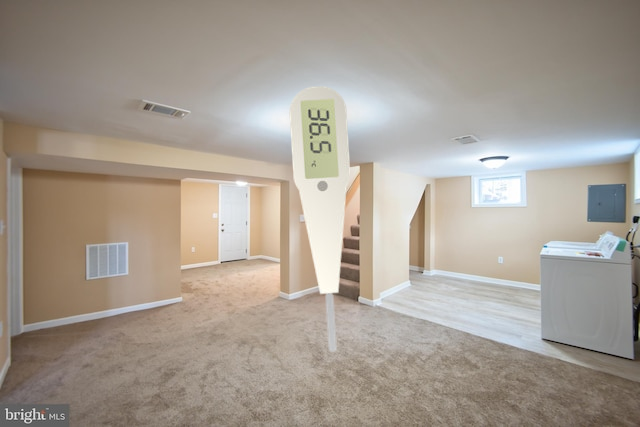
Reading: 36.5 °C
